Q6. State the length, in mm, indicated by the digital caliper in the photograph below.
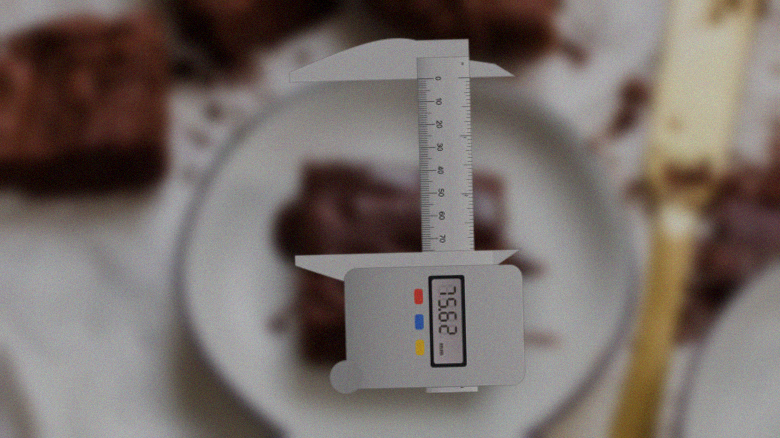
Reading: 75.62 mm
